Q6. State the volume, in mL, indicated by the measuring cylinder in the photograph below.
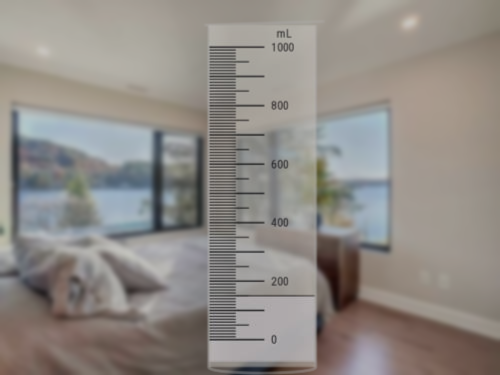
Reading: 150 mL
